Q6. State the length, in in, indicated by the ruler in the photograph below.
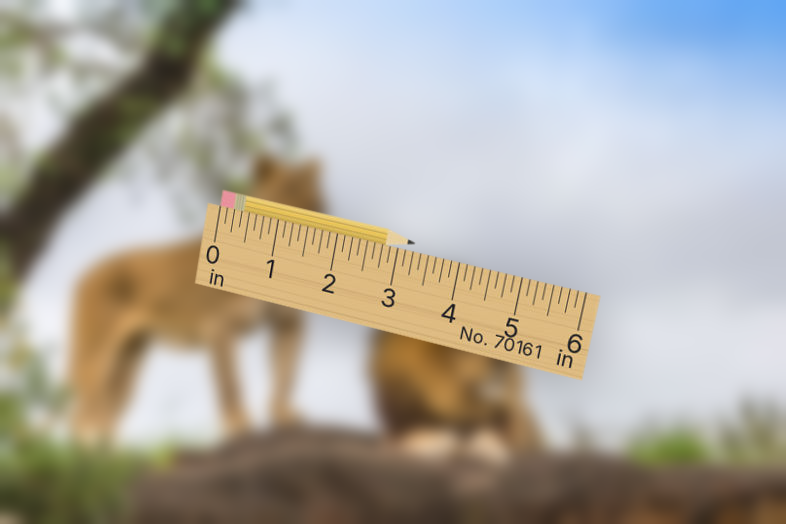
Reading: 3.25 in
